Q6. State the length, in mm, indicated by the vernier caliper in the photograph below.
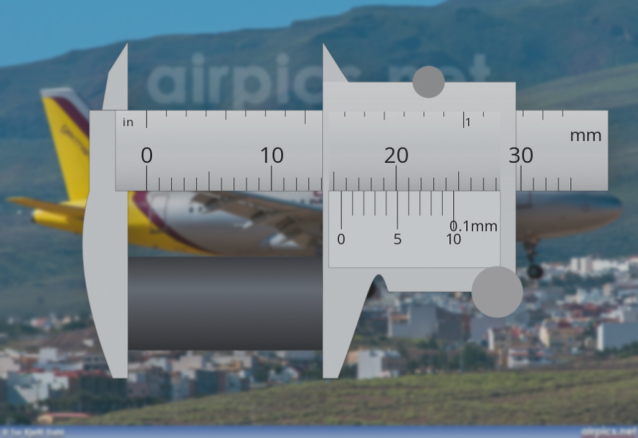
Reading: 15.6 mm
